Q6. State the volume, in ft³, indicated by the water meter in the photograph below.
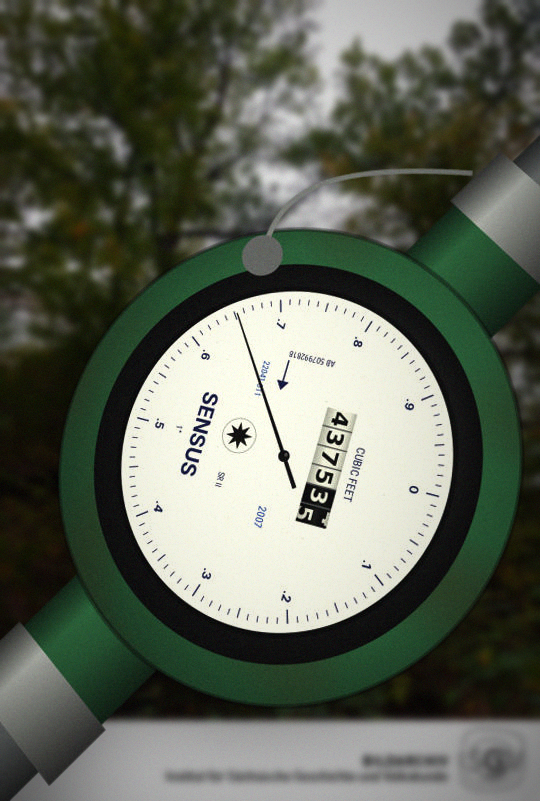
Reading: 437534.65 ft³
